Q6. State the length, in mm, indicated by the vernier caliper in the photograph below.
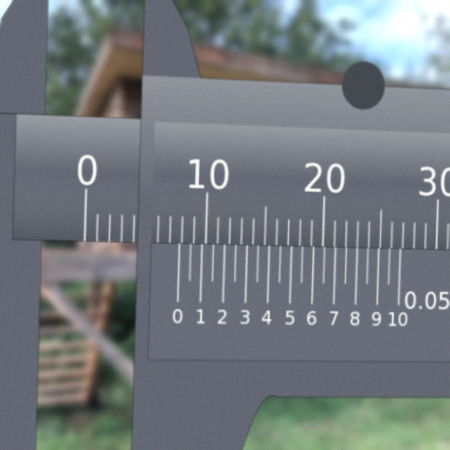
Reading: 7.8 mm
